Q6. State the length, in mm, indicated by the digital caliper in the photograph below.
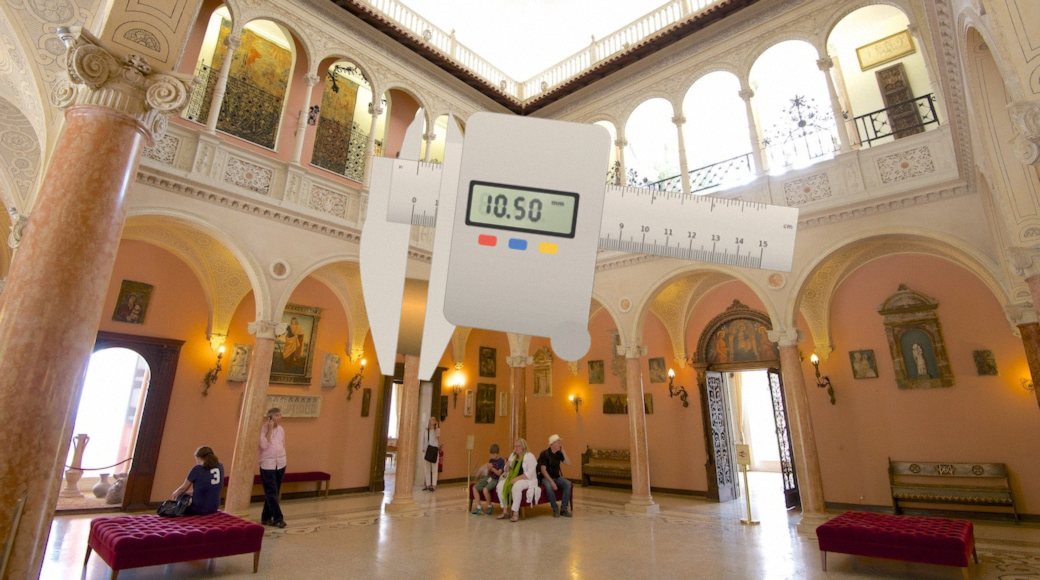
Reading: 10.50 mm
